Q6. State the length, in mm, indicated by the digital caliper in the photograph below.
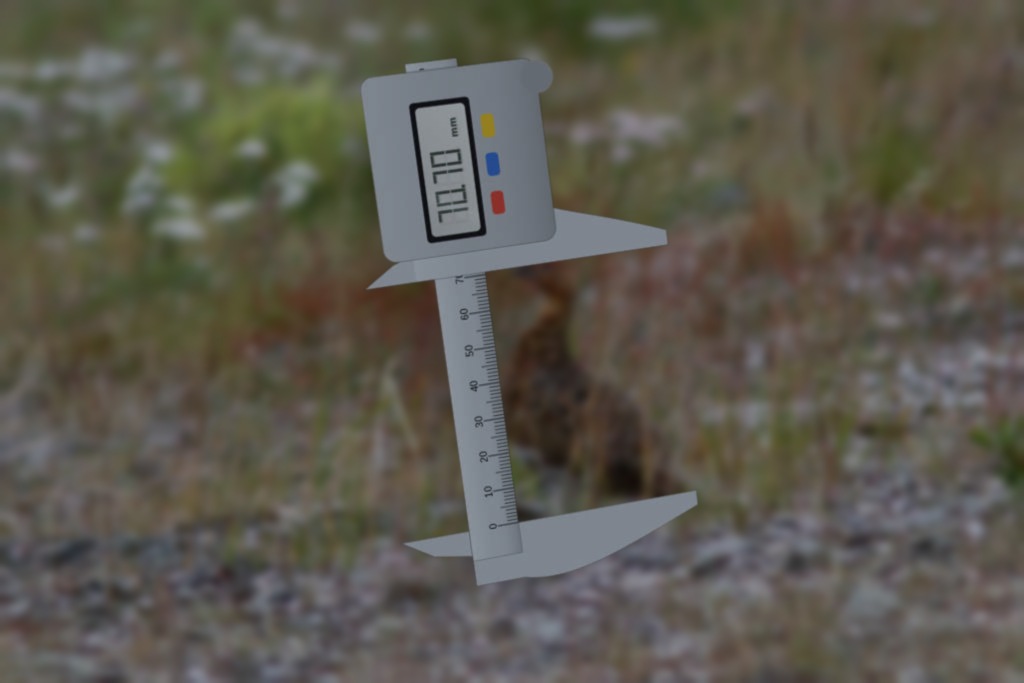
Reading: 70.70 mm
